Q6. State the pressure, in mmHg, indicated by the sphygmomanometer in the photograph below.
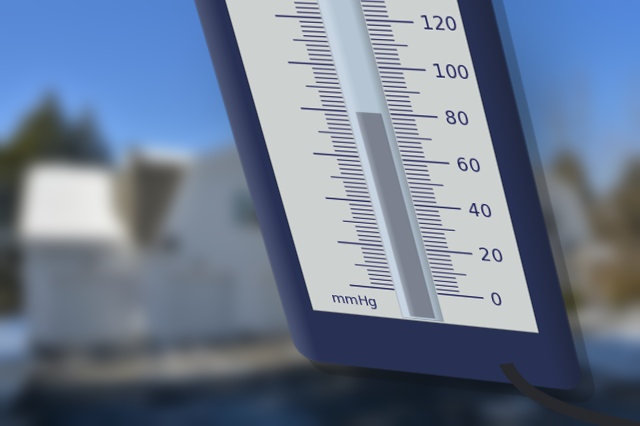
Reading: 80 mmHg
